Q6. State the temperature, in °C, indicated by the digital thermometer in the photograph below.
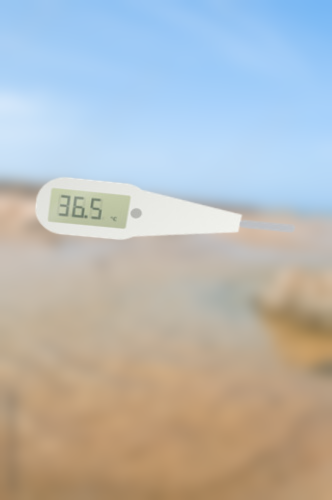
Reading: 36.5 °C
